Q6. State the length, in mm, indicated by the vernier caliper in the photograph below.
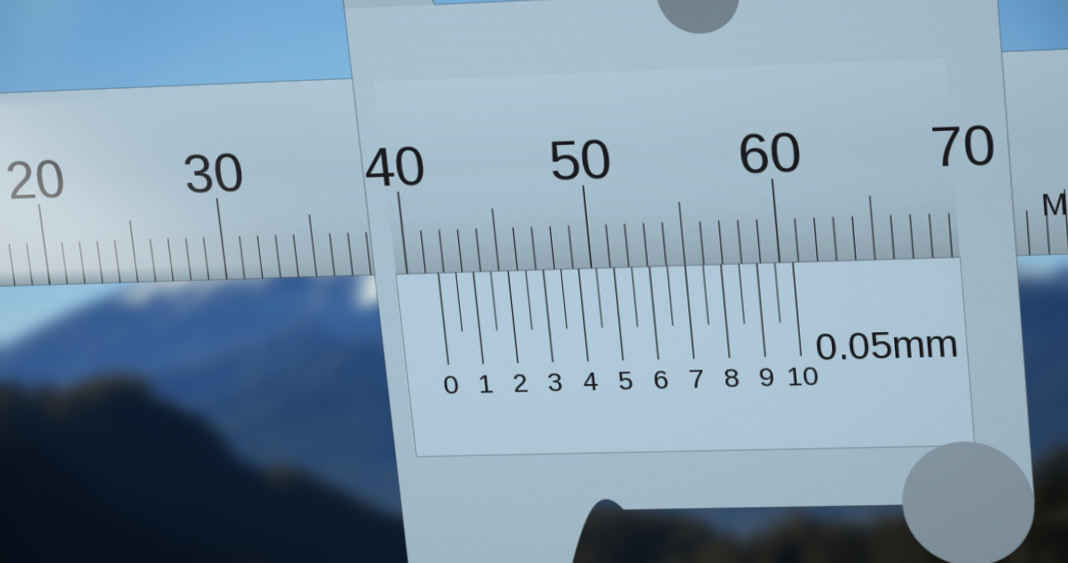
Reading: 41.7 mm
